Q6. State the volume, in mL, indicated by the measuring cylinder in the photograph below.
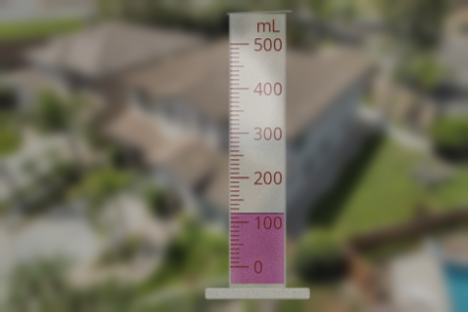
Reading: 120 mL
